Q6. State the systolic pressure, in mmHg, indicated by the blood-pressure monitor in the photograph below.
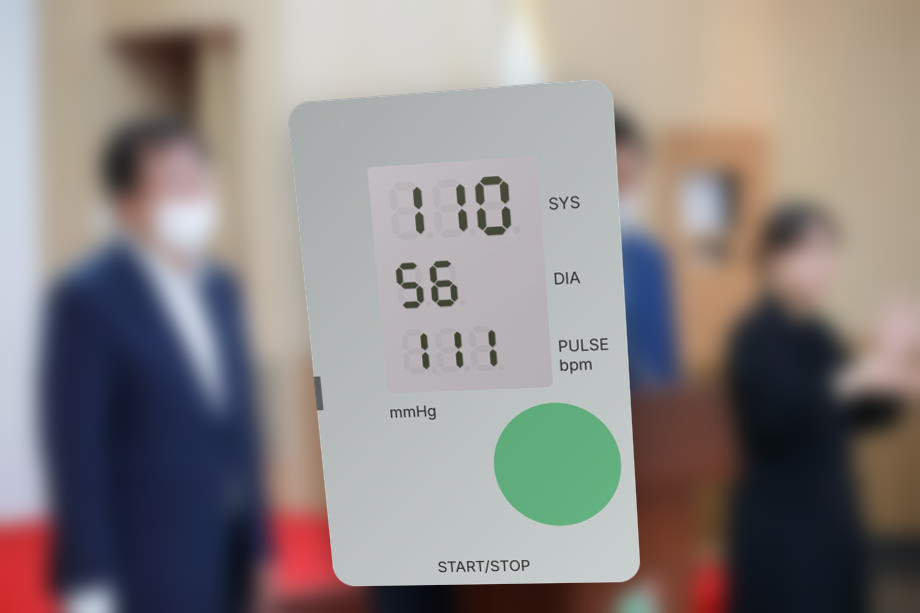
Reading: 110 mmHg
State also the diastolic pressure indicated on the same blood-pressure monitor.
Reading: 56 mmHg
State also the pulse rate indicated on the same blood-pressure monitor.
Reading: 111 bpm
